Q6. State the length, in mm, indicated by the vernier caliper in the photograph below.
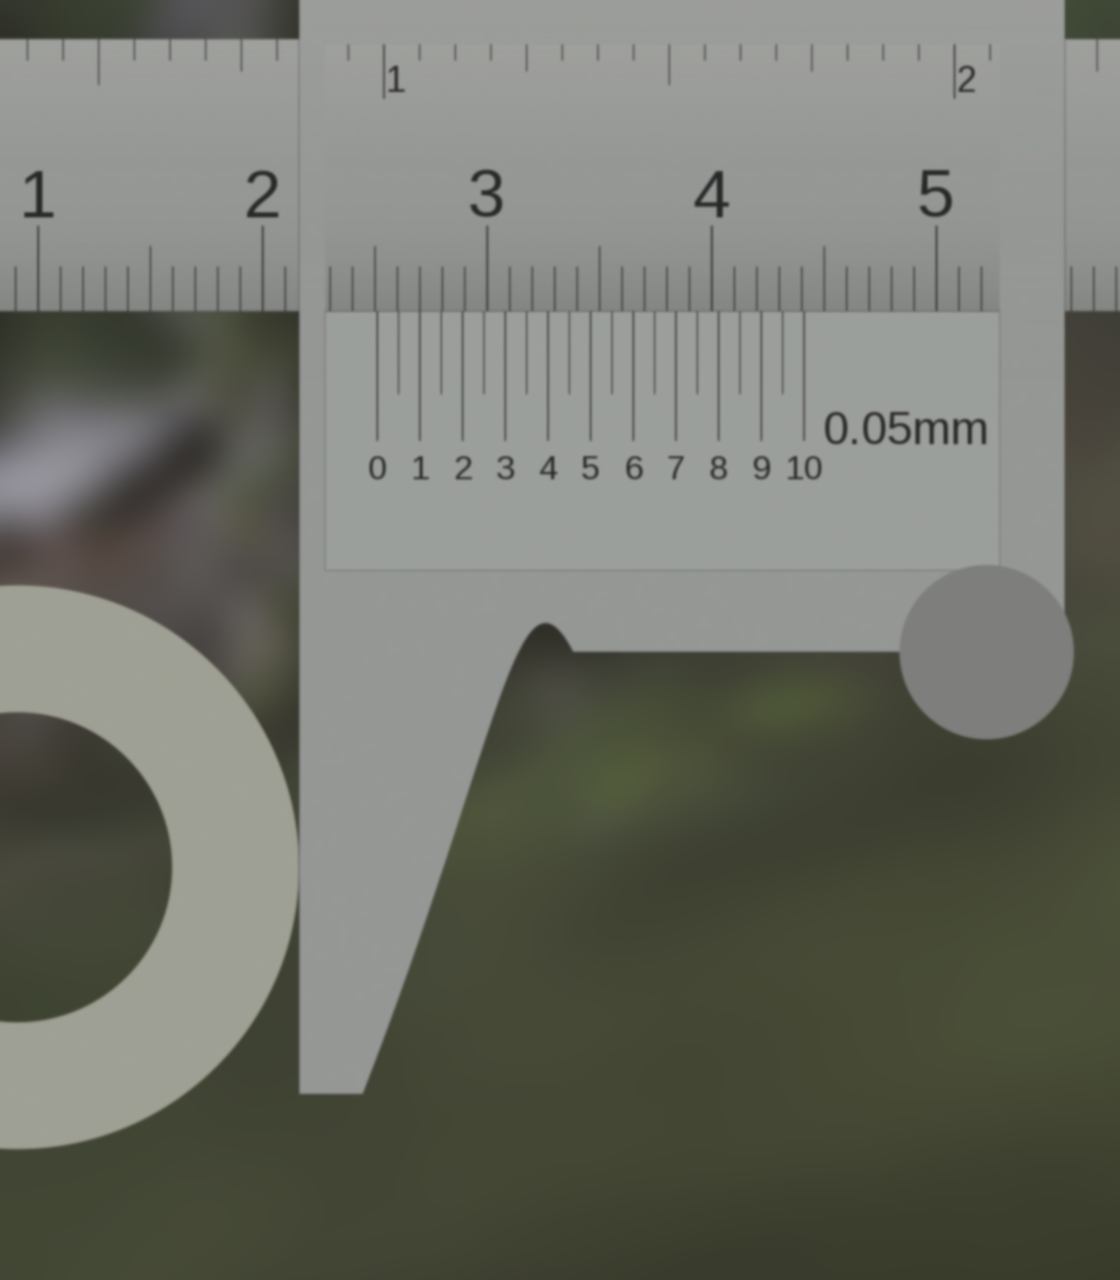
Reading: 25.1 mm
